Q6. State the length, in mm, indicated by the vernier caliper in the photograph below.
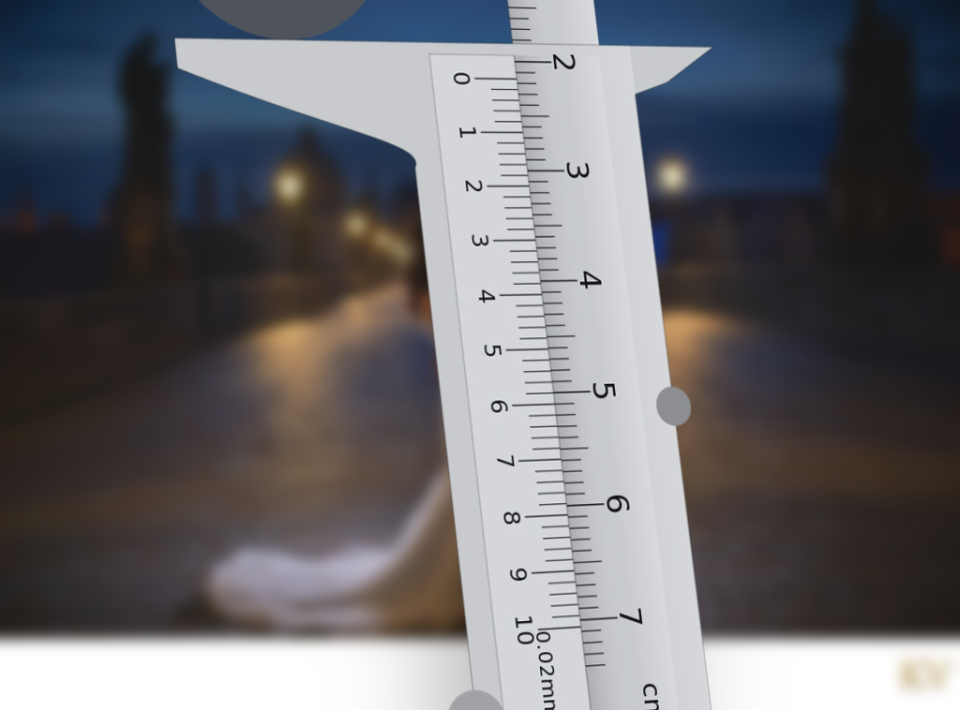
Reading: 21.6 mm
